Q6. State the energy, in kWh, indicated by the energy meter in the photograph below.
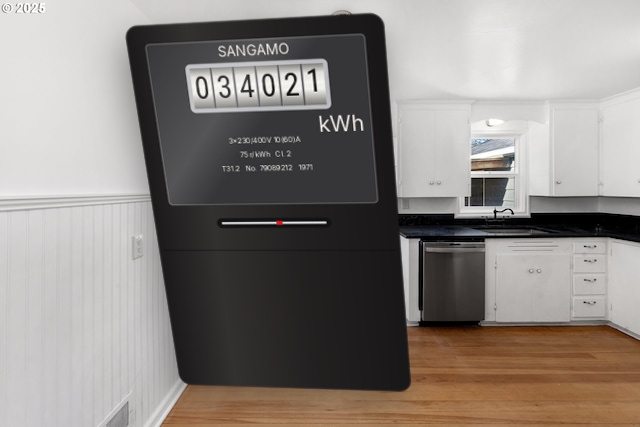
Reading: 34021 kWh
